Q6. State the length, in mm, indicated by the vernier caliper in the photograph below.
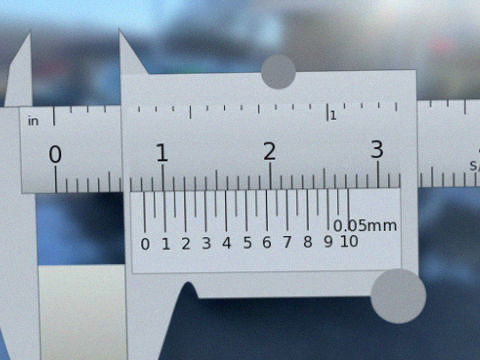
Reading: 8.2 mm
